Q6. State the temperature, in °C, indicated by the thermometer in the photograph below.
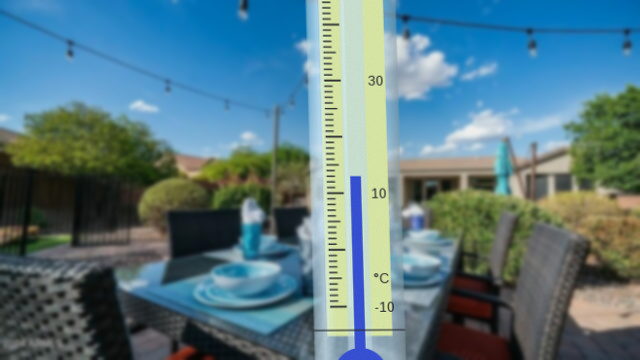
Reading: 13 °C
